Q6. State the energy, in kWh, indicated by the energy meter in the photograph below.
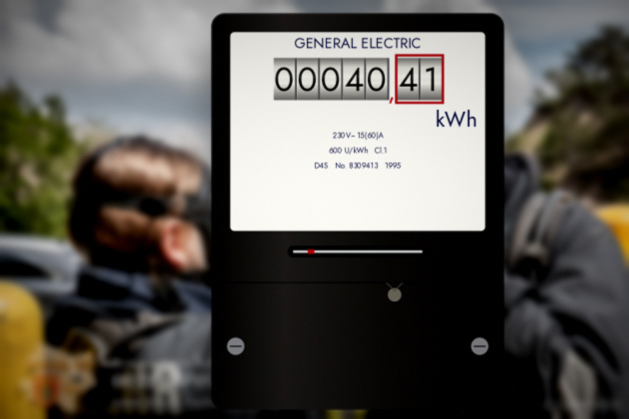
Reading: 40.41 kWh
